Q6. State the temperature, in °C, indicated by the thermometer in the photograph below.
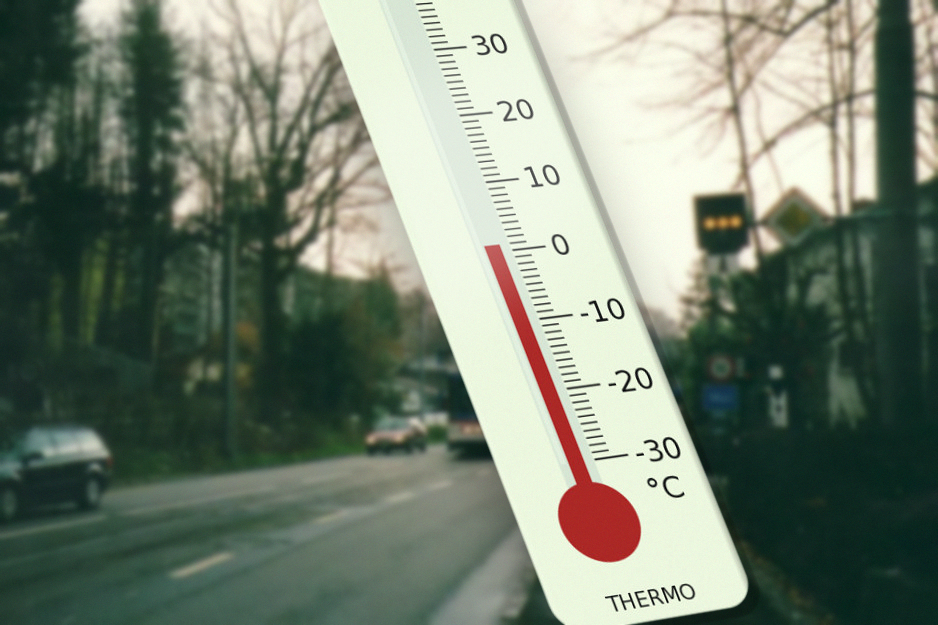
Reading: 1 °C
